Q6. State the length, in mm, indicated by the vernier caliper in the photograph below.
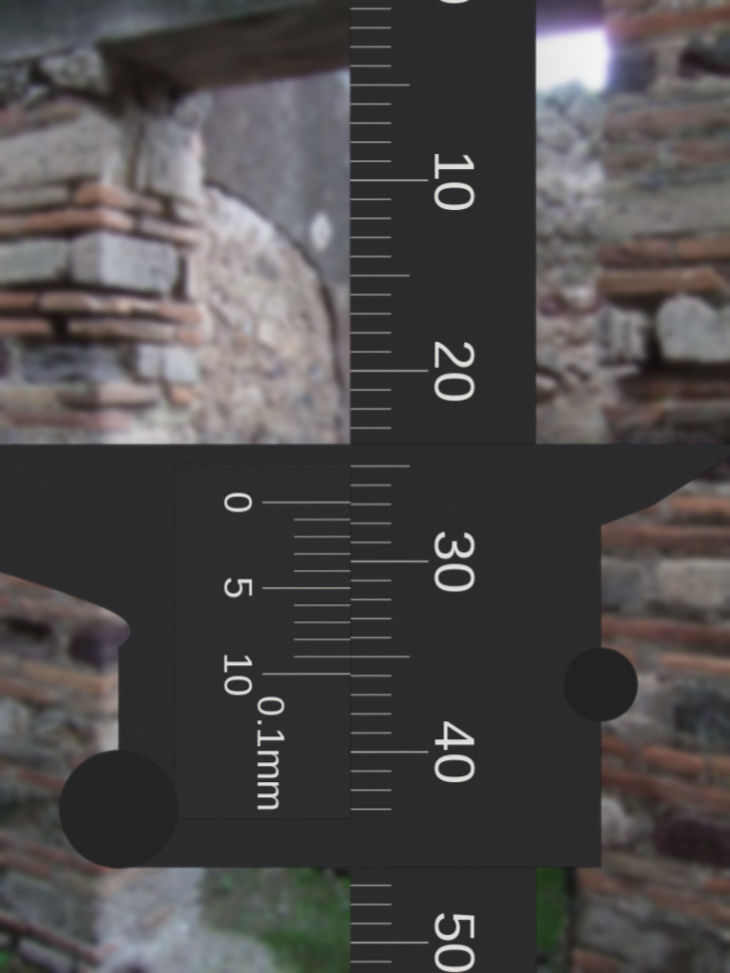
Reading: 26.9 mm
